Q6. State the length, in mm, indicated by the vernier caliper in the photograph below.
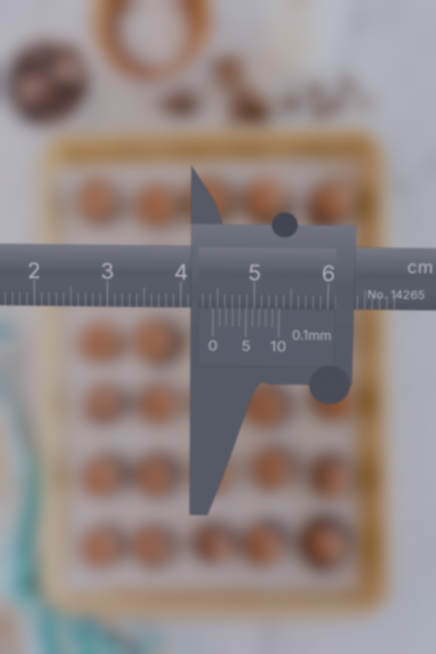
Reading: 44.4 mm
